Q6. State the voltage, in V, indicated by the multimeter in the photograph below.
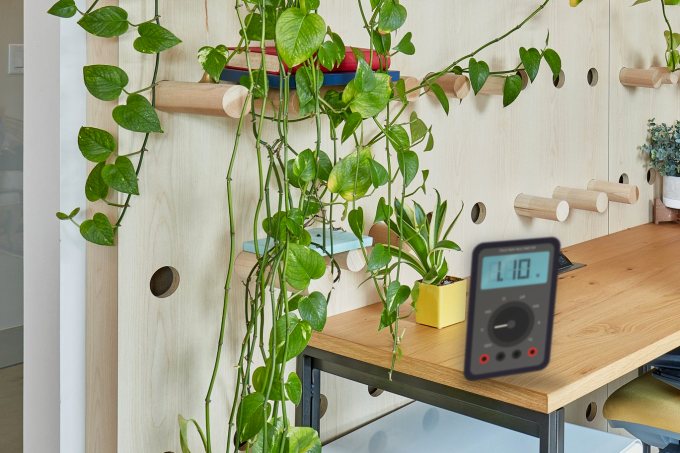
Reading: 1.10 V
